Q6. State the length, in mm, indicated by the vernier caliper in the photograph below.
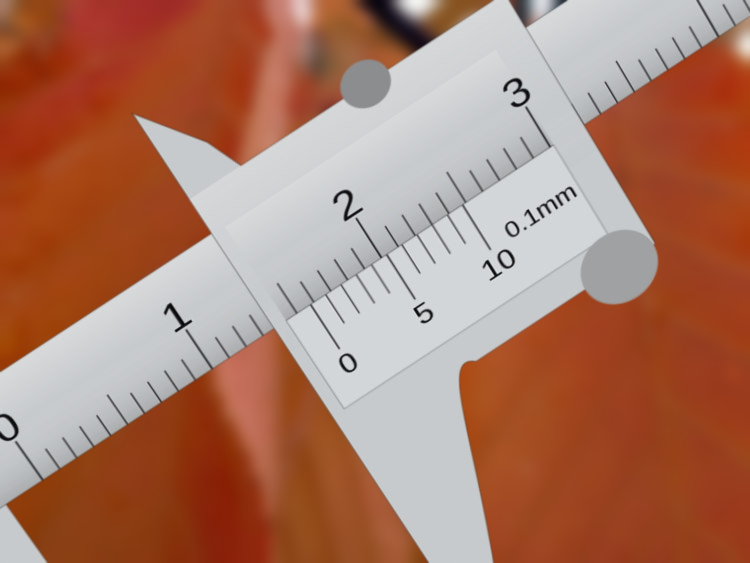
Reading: 15.8 mm
